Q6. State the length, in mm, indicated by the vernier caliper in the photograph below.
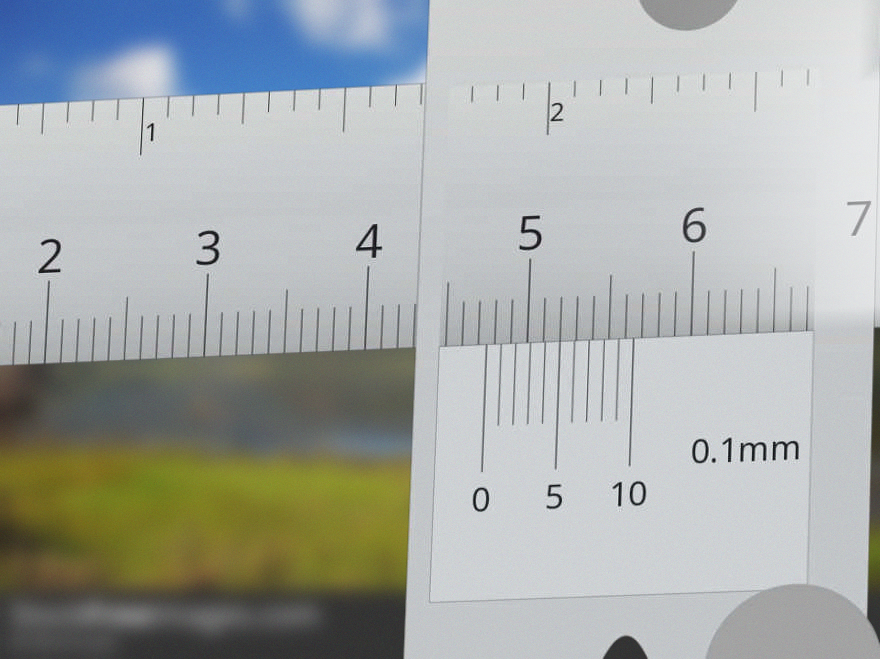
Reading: 47.5 mm
